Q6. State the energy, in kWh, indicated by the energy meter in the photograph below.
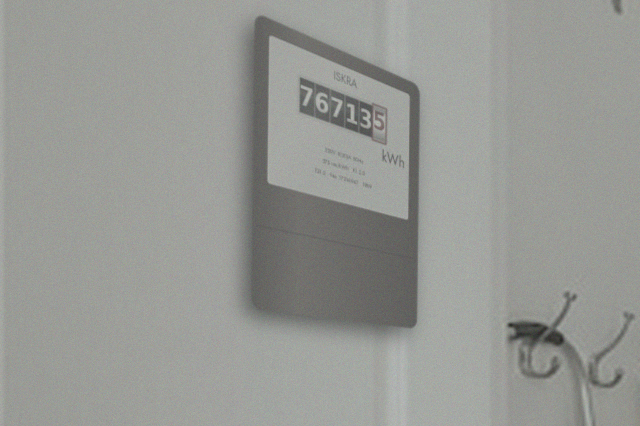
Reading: 76713.5 kWh
